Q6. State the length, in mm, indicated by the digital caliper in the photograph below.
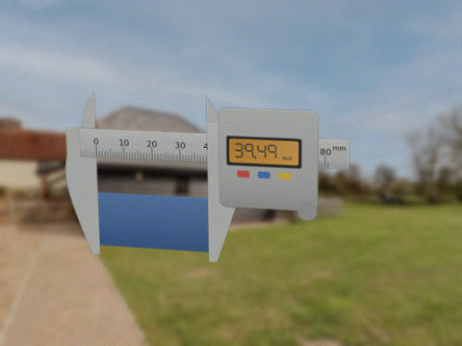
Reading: 39.49 mm
